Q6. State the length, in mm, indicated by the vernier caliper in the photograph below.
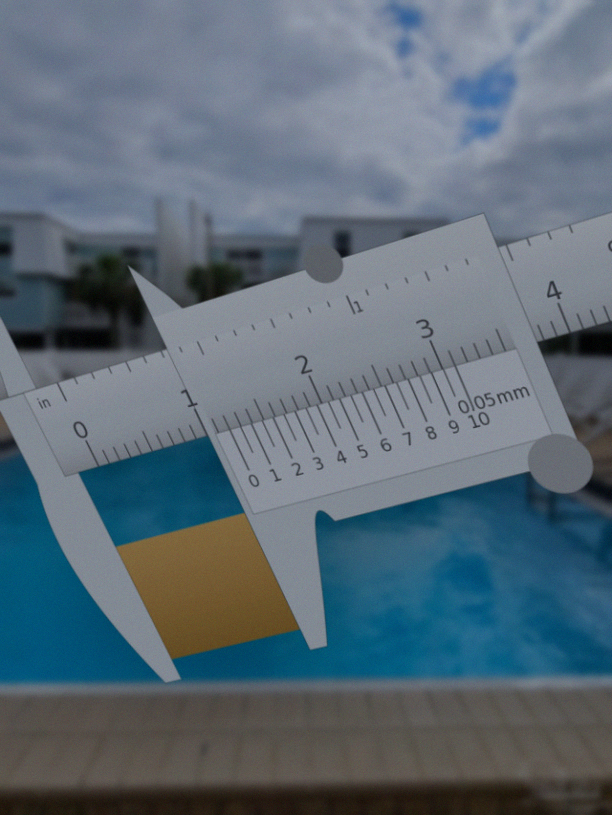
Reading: 12.0 mm
